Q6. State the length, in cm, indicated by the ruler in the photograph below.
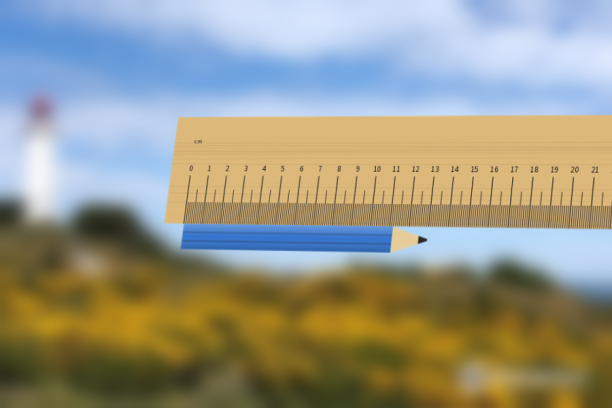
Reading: 13 cm
